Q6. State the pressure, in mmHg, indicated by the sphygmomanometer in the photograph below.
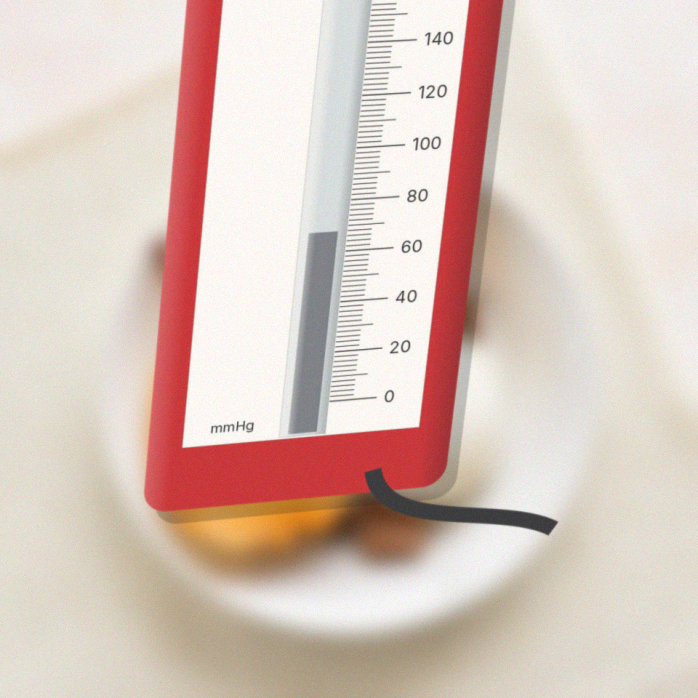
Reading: 68 mmHg
